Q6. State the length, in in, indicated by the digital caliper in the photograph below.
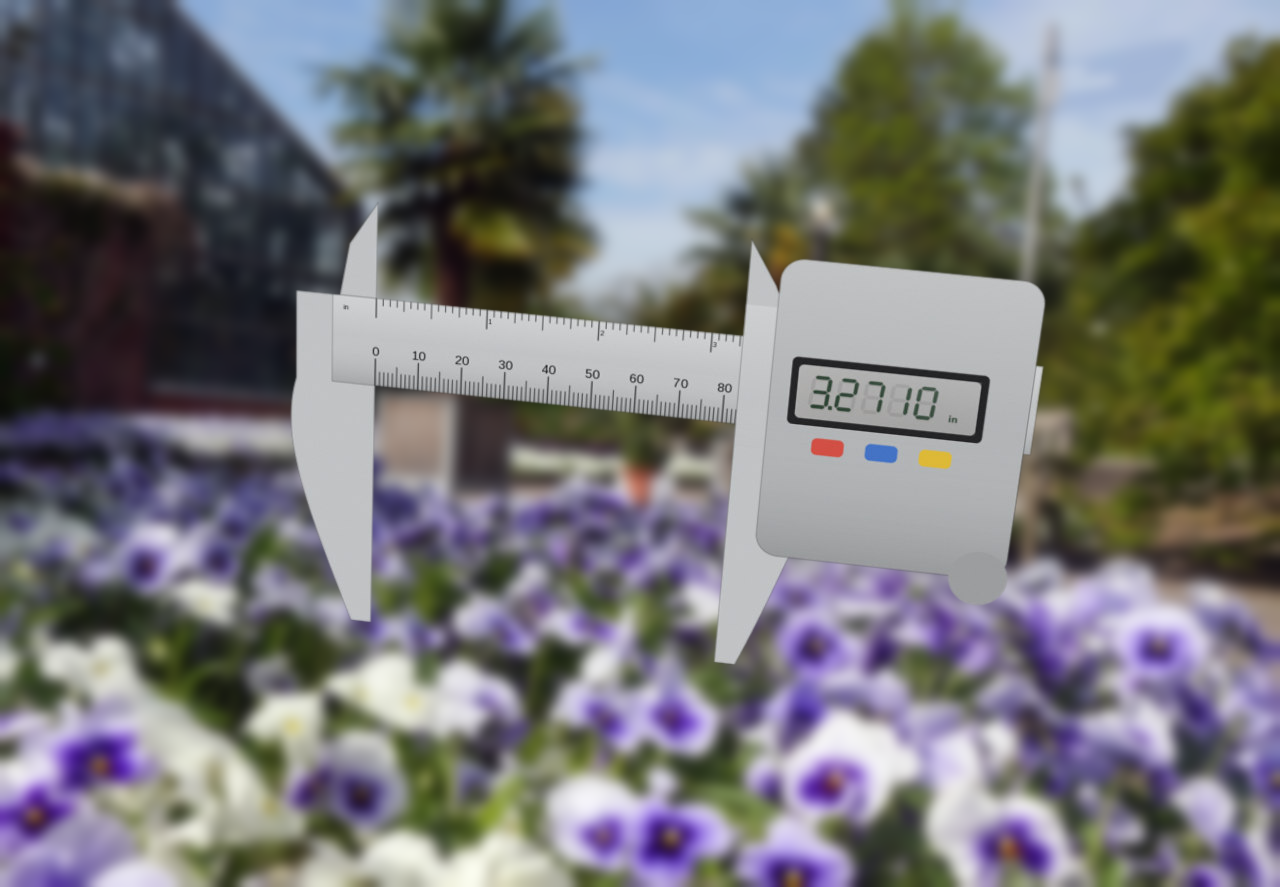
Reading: 3.2710 in
